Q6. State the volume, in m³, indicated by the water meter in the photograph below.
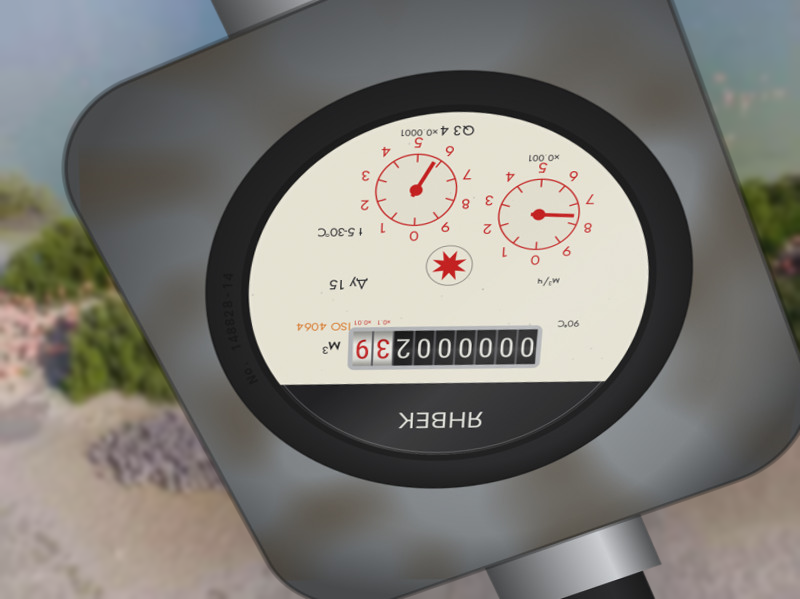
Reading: 2.3975 m³
